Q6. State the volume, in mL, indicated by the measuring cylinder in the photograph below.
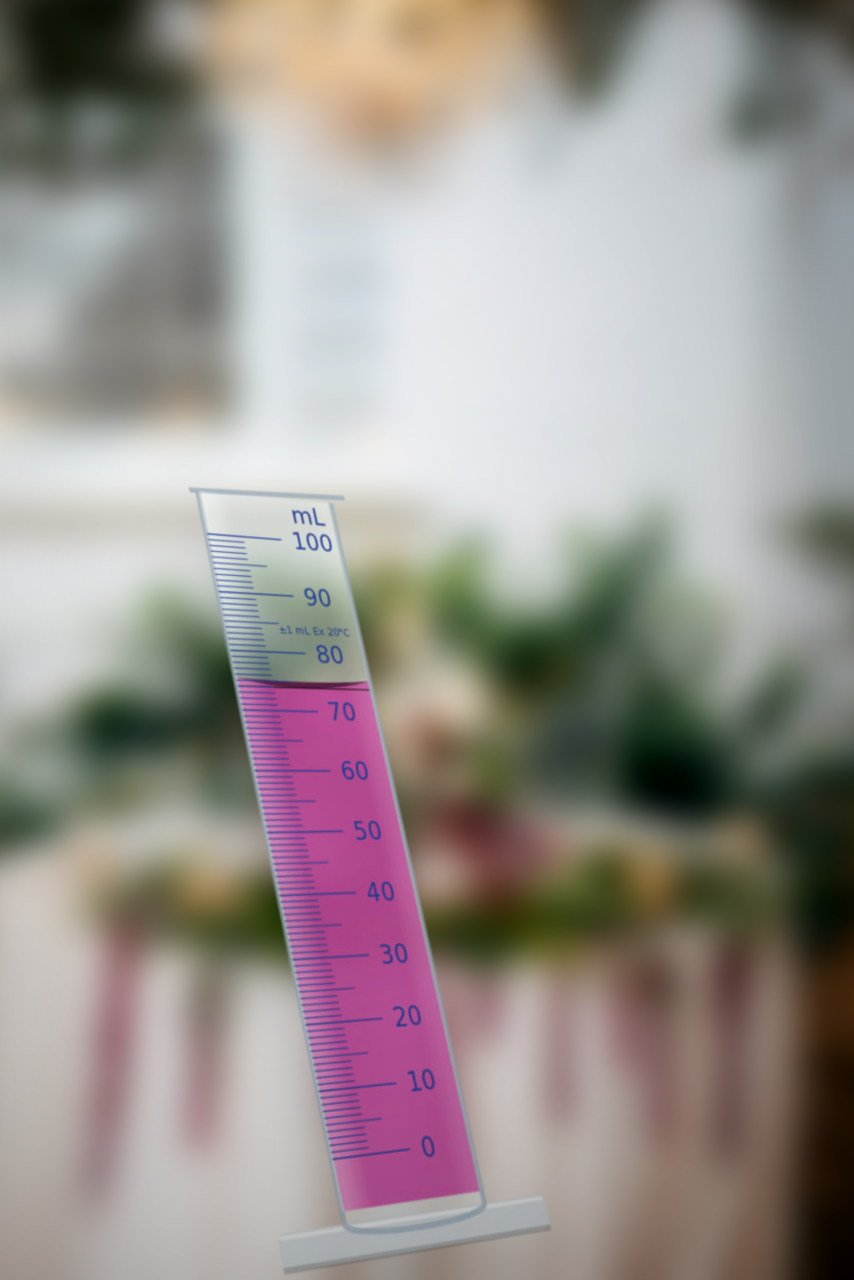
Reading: 74 mL
